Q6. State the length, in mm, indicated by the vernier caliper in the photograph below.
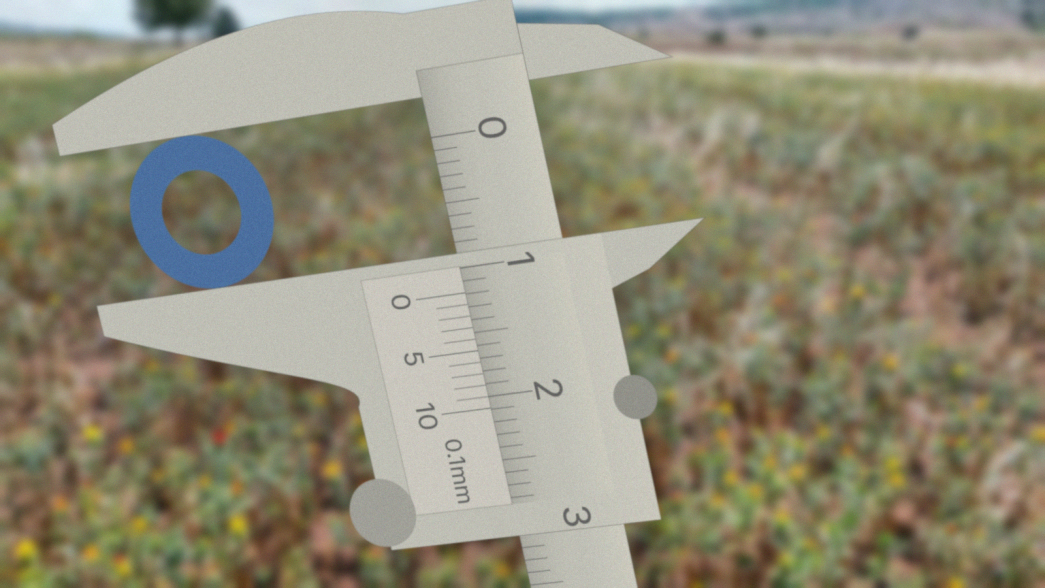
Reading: 11.9 mm
